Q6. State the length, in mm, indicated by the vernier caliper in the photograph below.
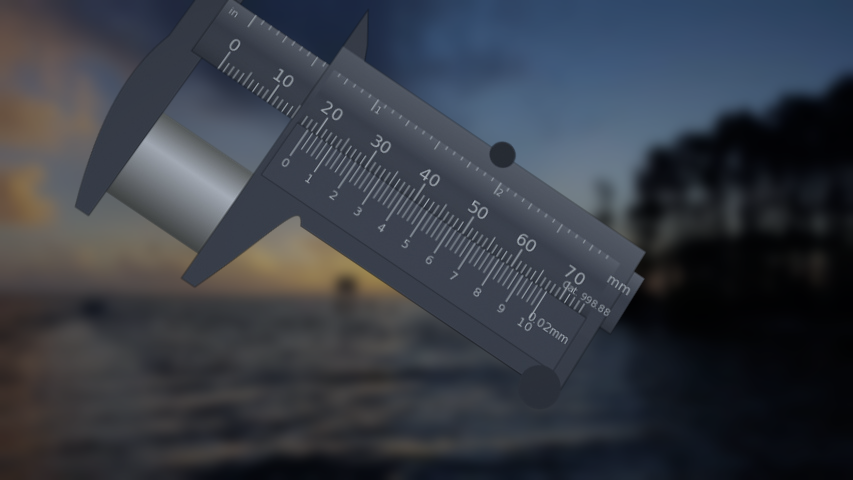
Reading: 18.4 mm
